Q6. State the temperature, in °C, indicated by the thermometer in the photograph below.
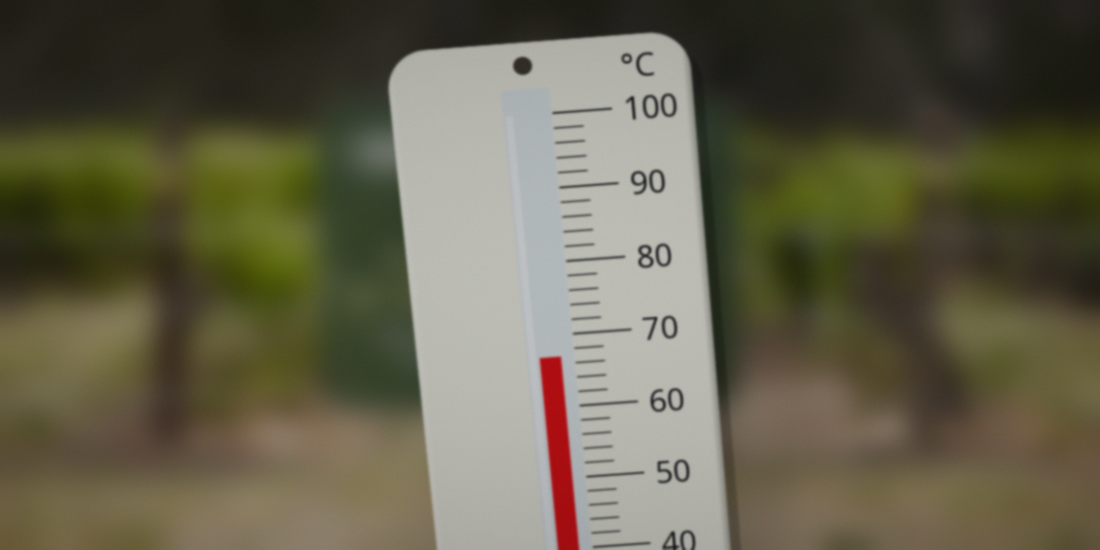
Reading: 67 °C
